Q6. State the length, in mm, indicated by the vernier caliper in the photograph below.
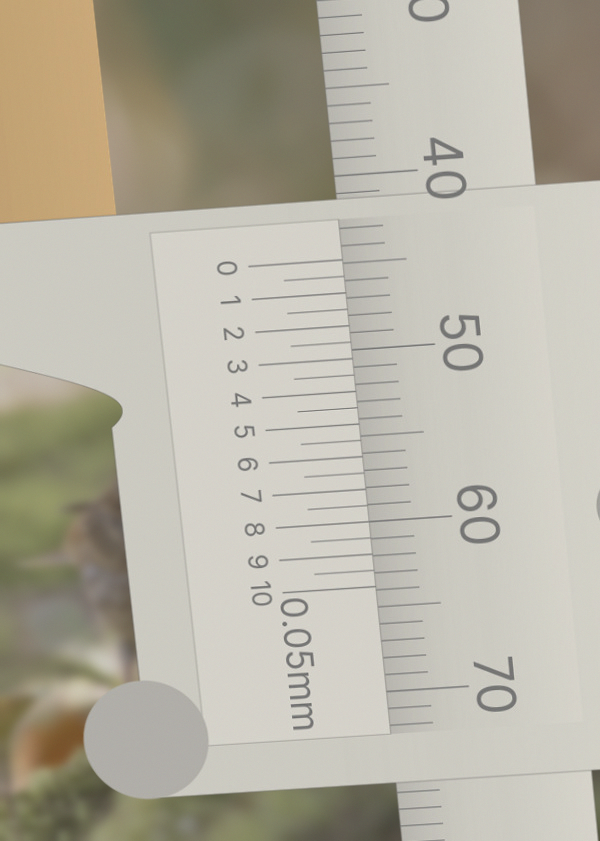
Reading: 44.8 mm
